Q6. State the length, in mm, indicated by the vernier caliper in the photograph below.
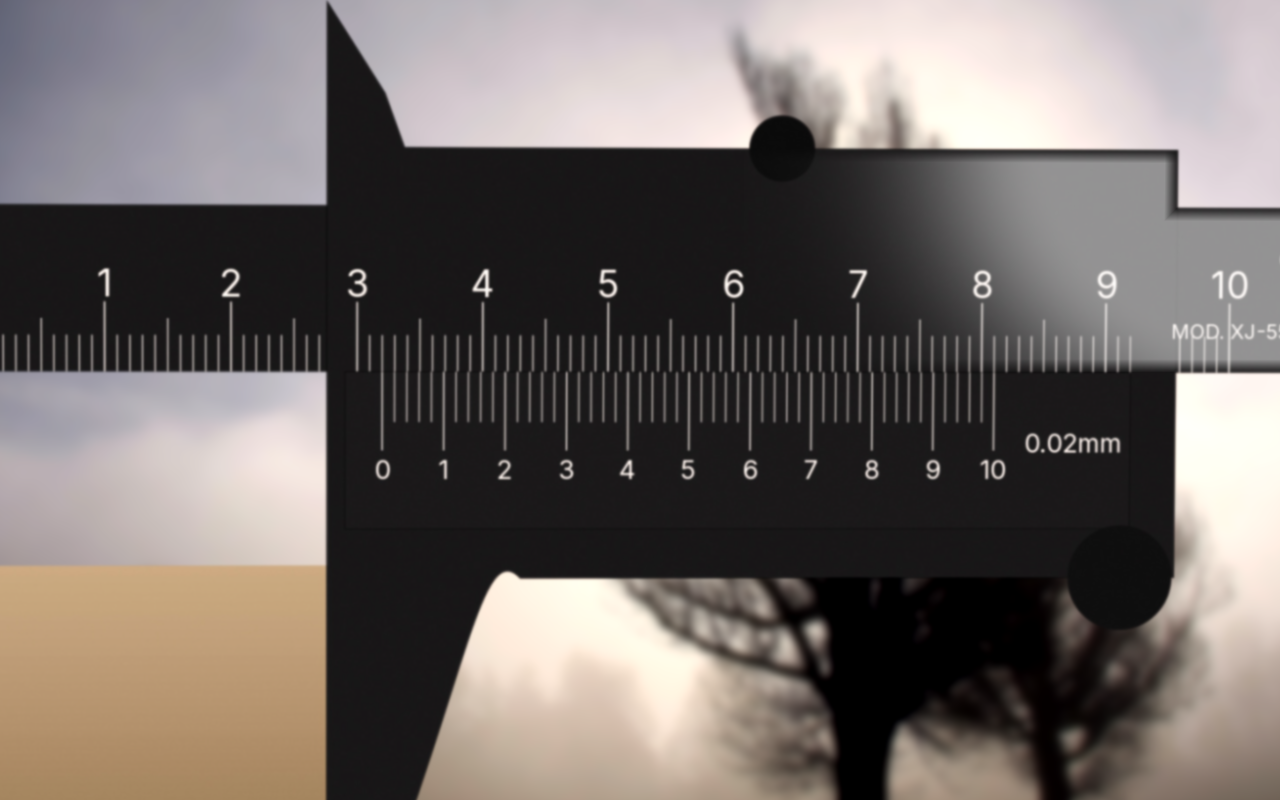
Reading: 32.0 mm
